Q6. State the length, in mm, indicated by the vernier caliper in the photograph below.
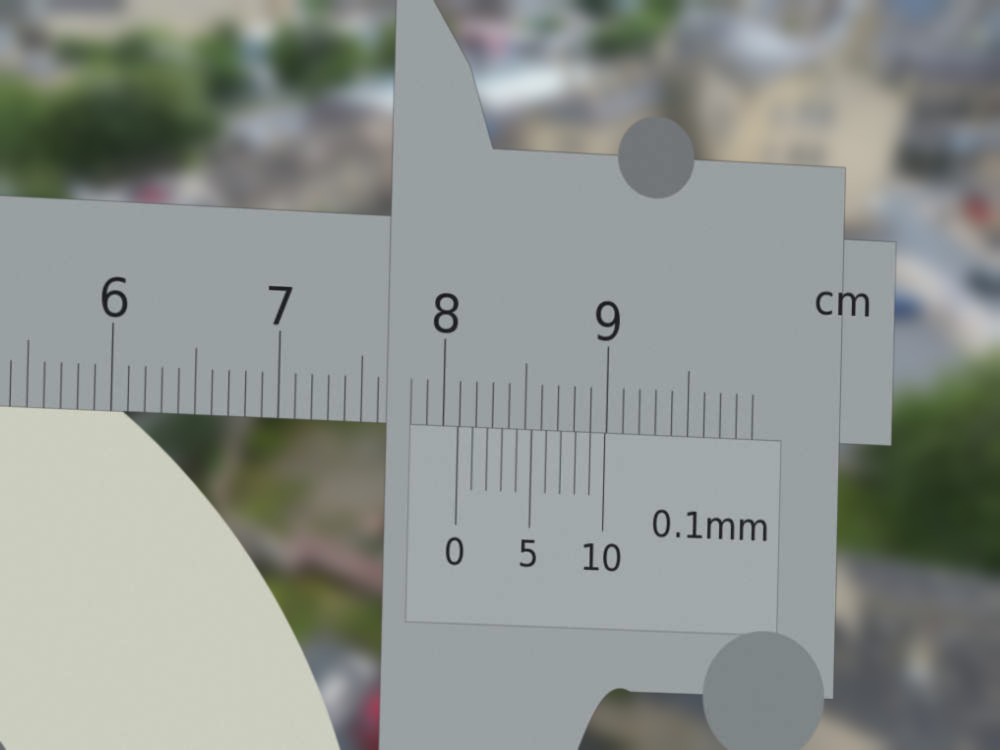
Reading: 80.9 mm
